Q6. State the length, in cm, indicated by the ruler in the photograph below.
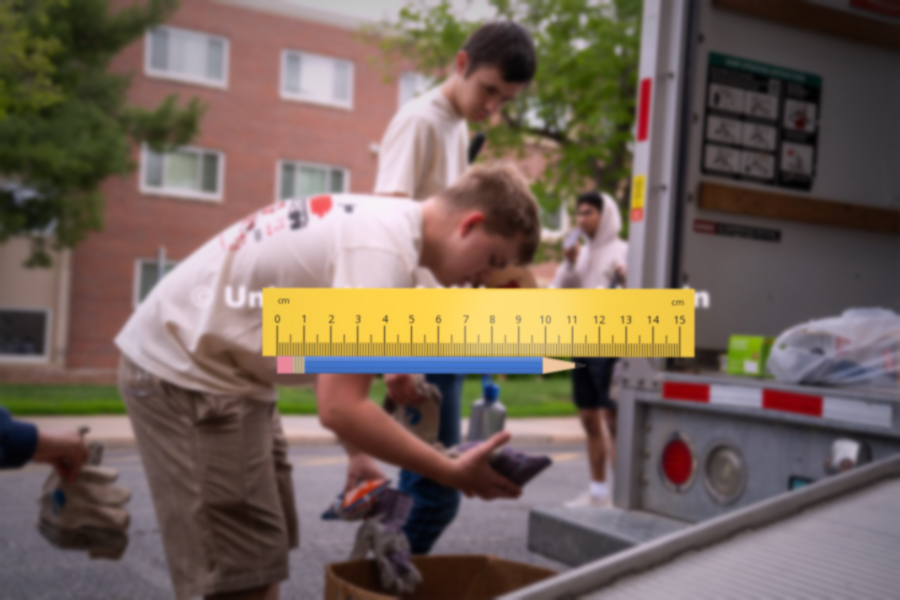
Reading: 11.5 cm
